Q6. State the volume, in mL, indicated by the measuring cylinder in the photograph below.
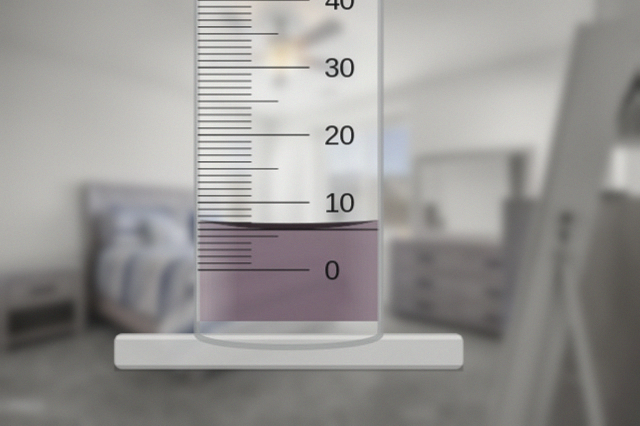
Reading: 6 mL
